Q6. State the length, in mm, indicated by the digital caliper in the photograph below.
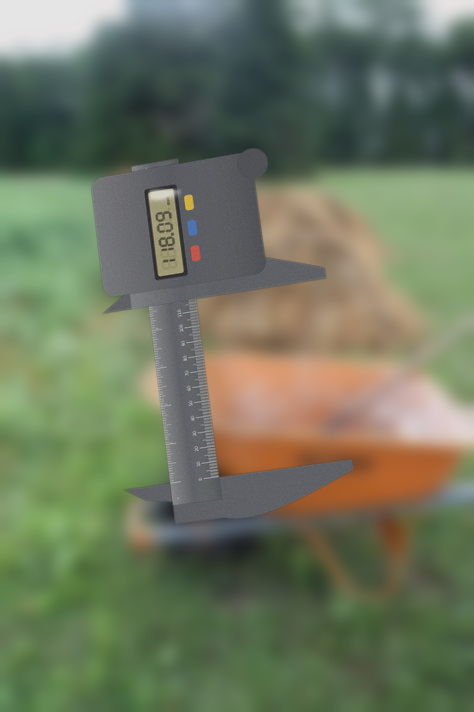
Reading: 118.09 mm
